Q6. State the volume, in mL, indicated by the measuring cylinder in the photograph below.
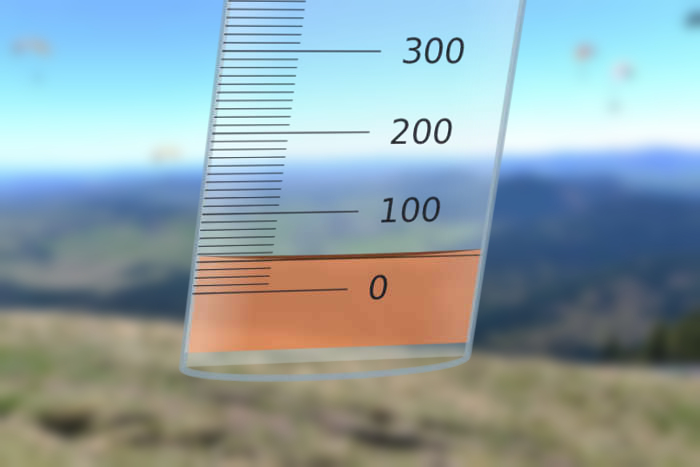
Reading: 40 mL
